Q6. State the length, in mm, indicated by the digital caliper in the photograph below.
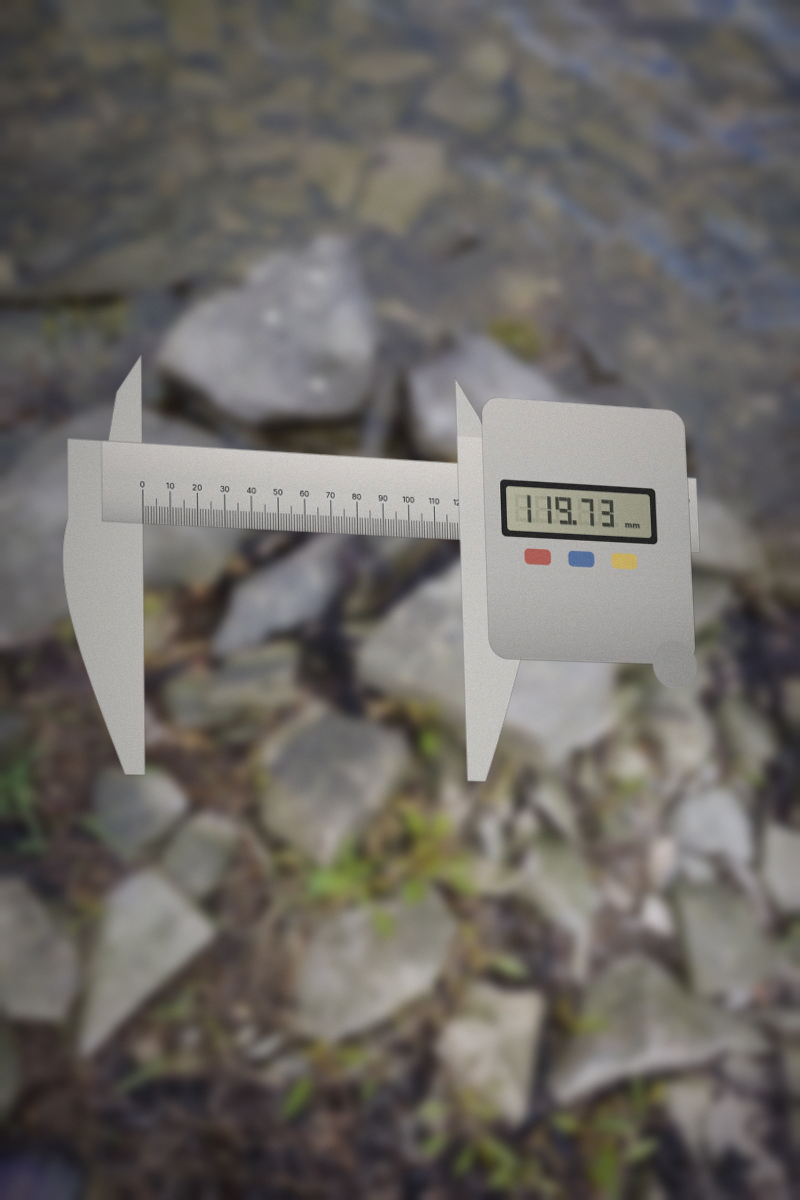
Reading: 119.73 mm
